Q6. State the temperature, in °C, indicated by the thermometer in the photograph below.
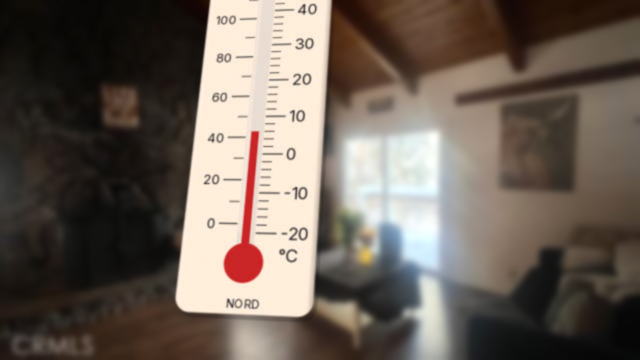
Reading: 6 °C
